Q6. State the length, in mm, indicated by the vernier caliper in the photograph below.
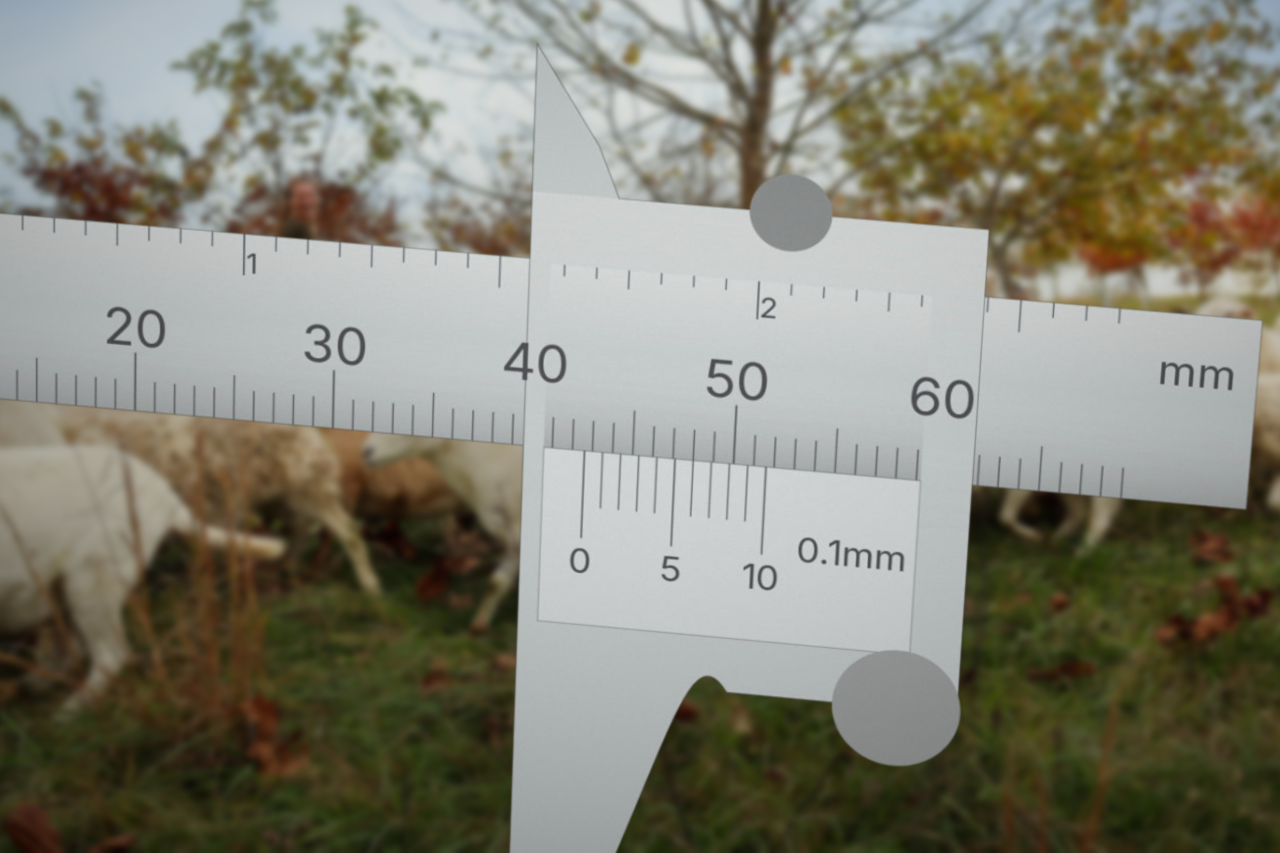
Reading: 42.6 mm
